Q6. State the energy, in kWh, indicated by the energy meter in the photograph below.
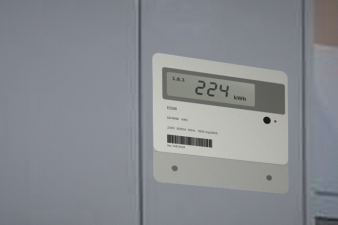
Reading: 224 kWh
